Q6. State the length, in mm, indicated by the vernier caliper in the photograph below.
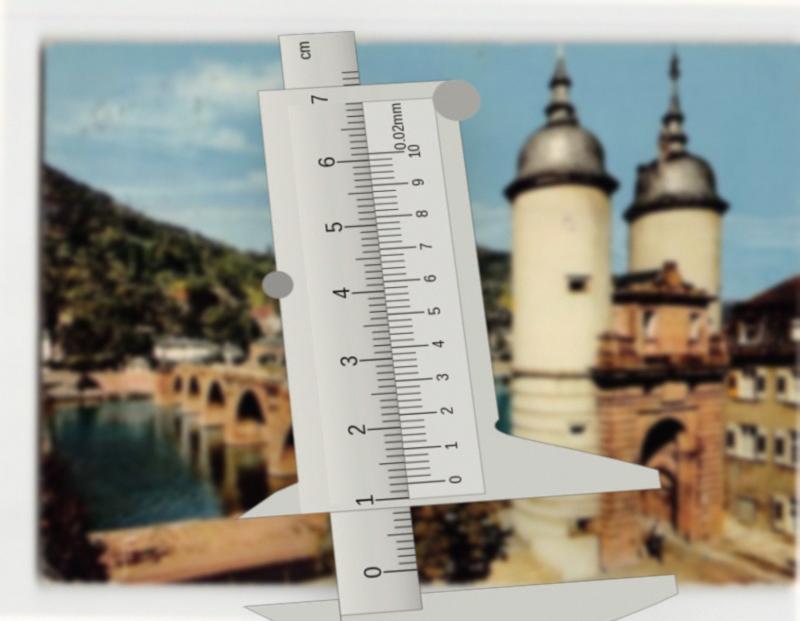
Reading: 12.0 mm
